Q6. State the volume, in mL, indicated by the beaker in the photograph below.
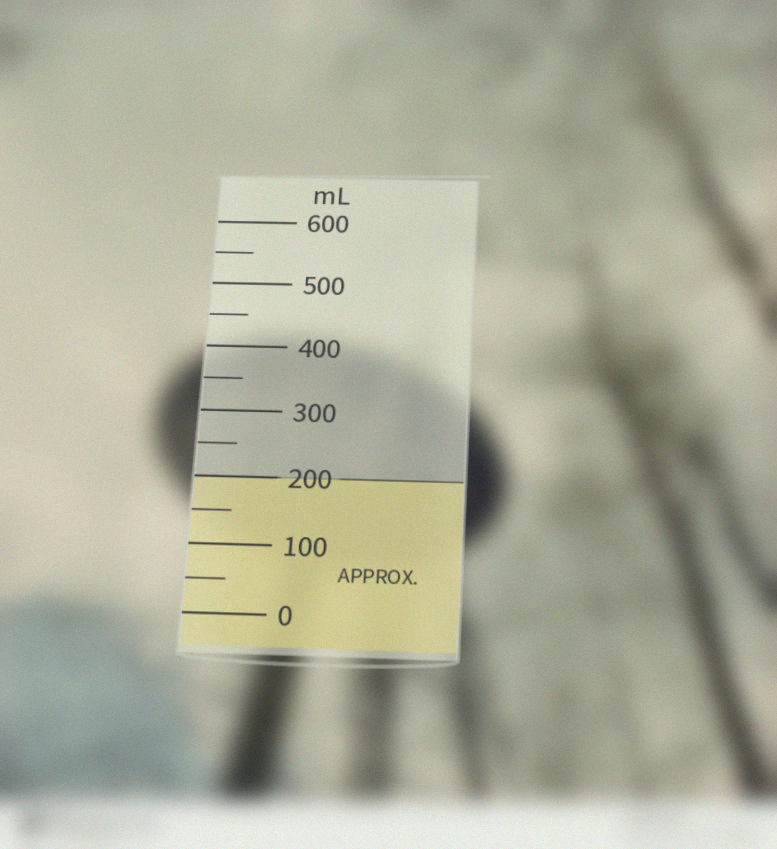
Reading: 200 mL
